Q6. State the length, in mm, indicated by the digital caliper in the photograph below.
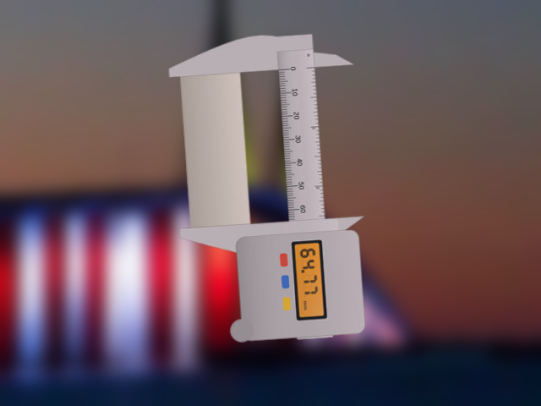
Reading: 64.77 mm
